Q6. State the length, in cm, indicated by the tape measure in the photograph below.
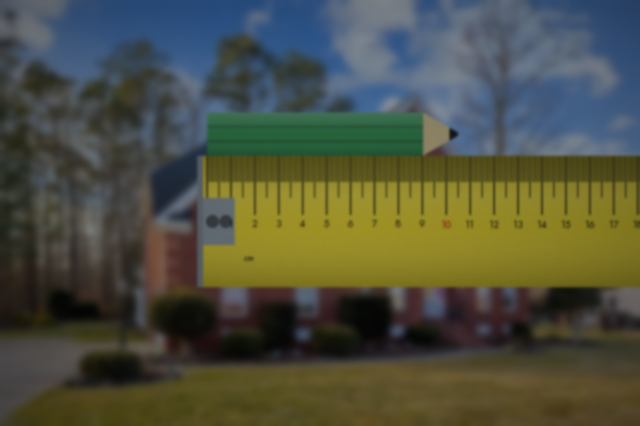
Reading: 10.5 cm
